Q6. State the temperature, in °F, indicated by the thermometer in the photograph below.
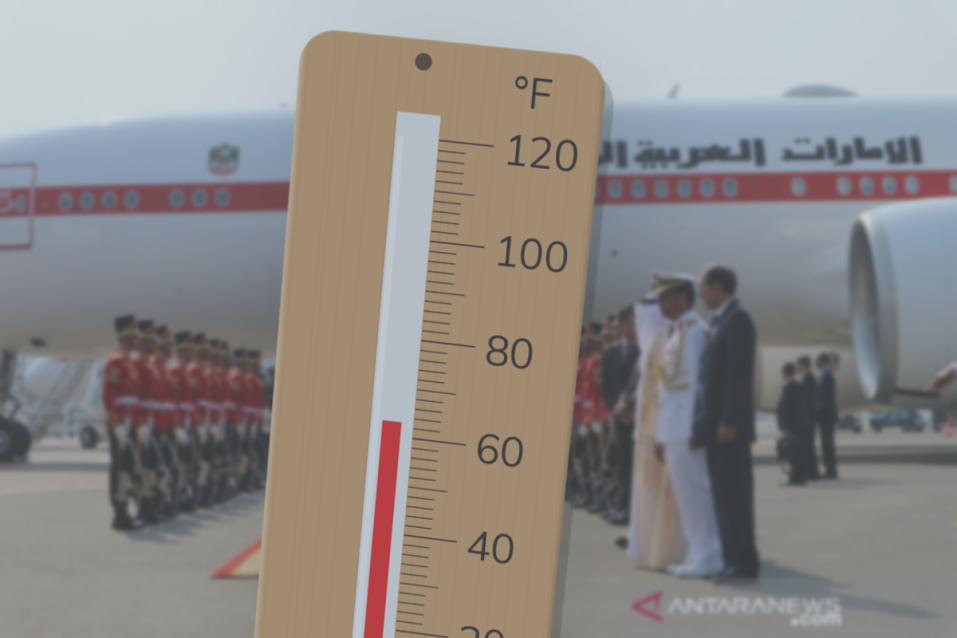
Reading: 63 °F
